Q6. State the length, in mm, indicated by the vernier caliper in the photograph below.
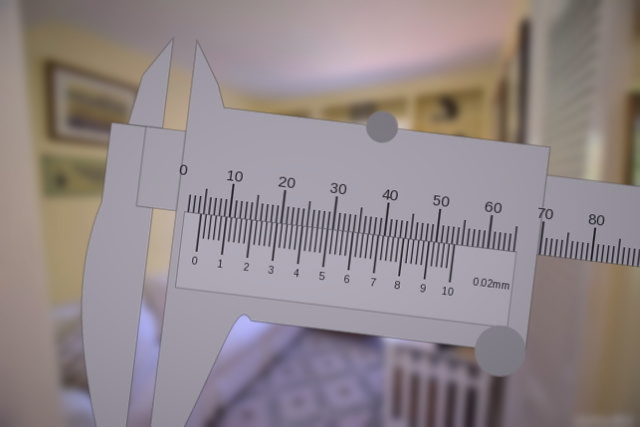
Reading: 4.5 mm
